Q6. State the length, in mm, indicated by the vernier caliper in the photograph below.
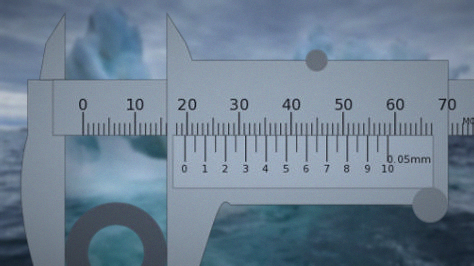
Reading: 19.6 mm
